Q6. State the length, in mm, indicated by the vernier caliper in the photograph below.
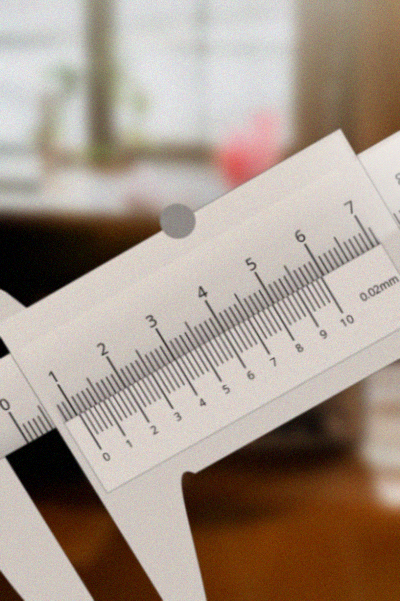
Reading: 10.5 mm
